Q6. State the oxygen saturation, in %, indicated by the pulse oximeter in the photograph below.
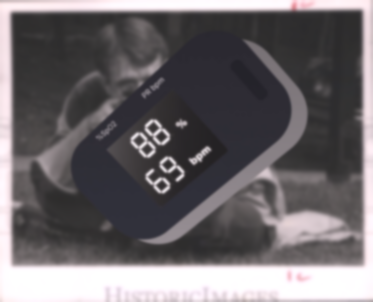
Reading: 88 %
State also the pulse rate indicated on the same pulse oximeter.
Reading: 69 bpm
